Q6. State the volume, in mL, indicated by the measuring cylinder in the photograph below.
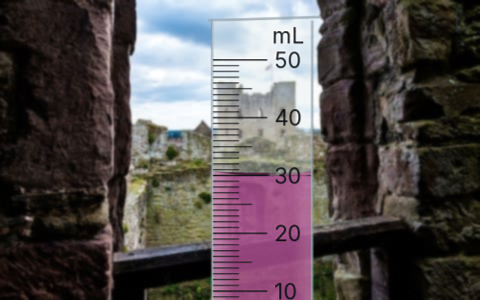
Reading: 30 mL
